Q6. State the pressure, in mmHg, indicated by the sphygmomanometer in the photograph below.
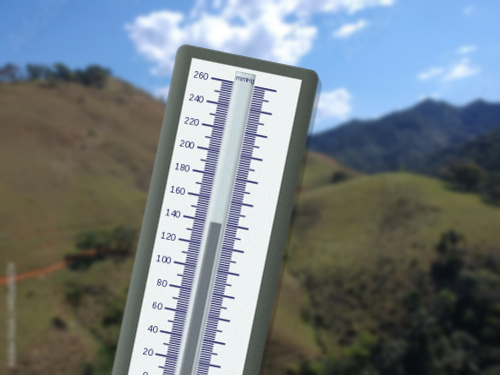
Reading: 140 mmHg
